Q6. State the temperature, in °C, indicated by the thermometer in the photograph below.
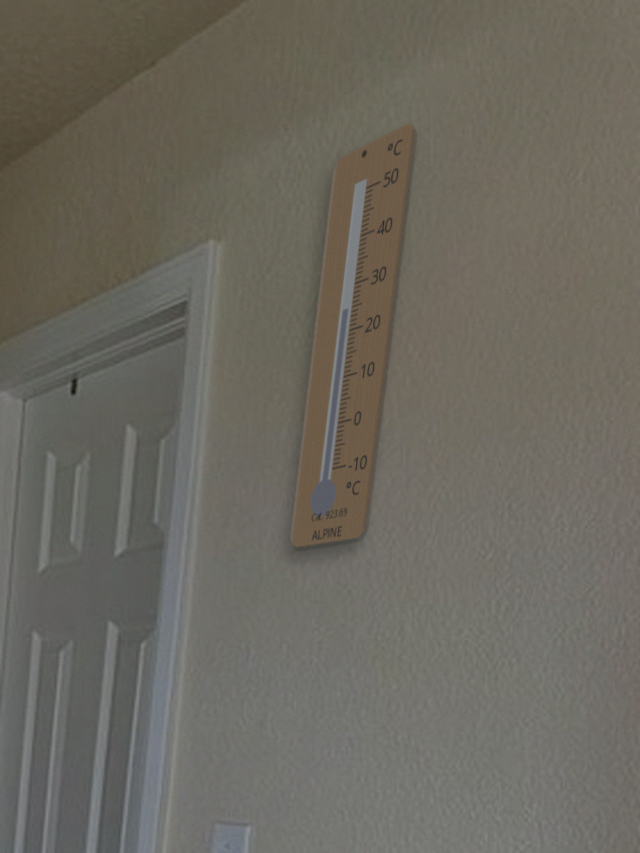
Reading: 25 °C
